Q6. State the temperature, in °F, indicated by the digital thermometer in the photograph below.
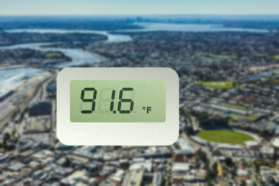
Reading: 91.6 °F
